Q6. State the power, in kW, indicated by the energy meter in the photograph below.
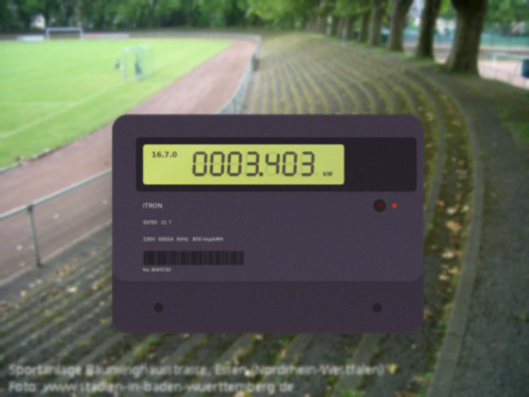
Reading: 3.403 kW
